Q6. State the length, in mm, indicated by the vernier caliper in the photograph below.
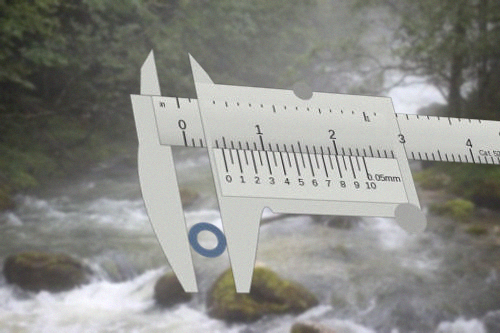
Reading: 4.6 mm
